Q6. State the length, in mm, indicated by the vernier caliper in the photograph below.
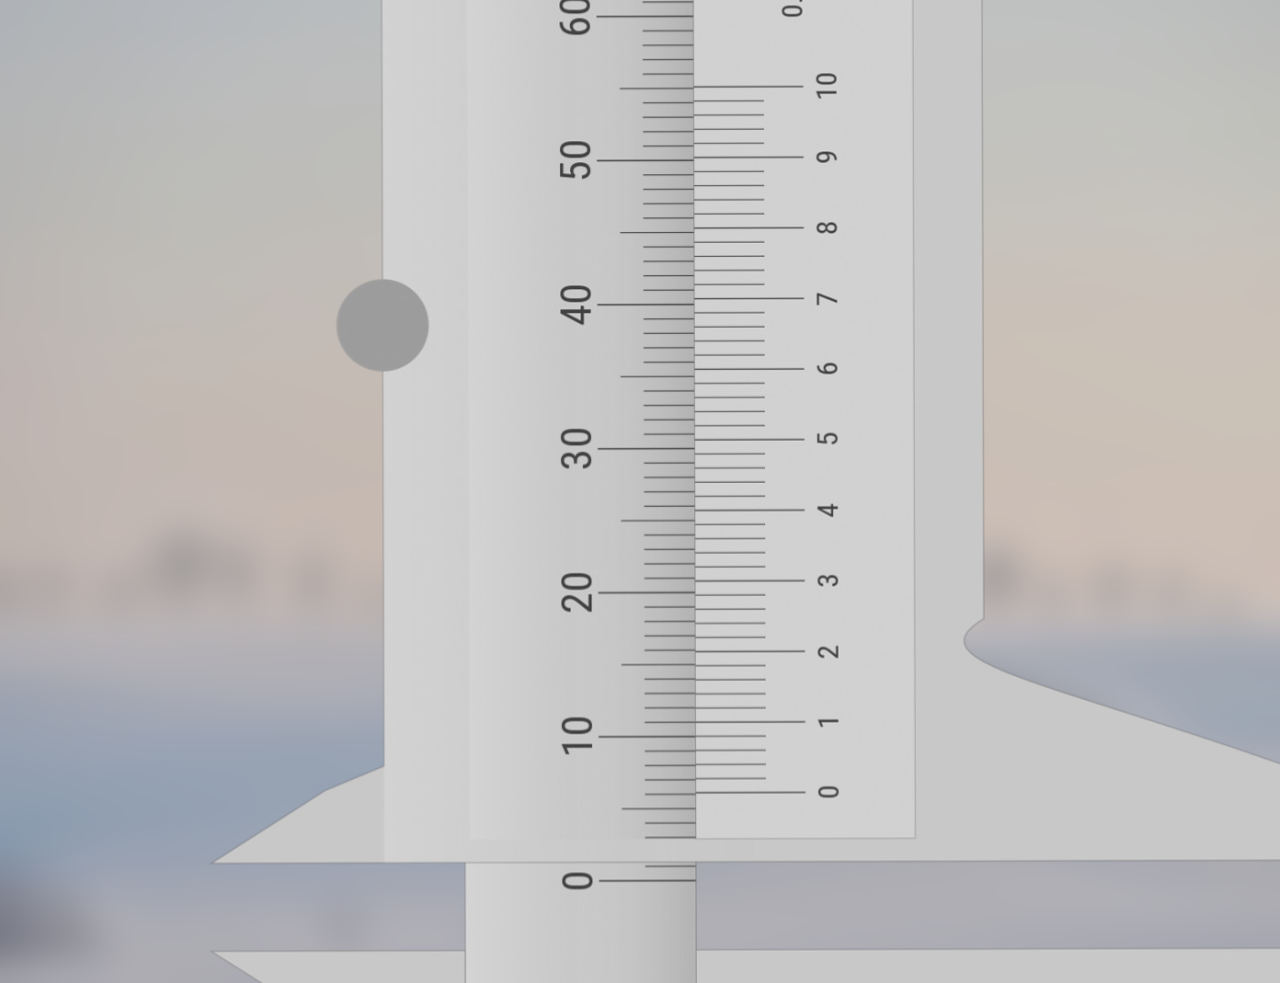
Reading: 6.1 mm
